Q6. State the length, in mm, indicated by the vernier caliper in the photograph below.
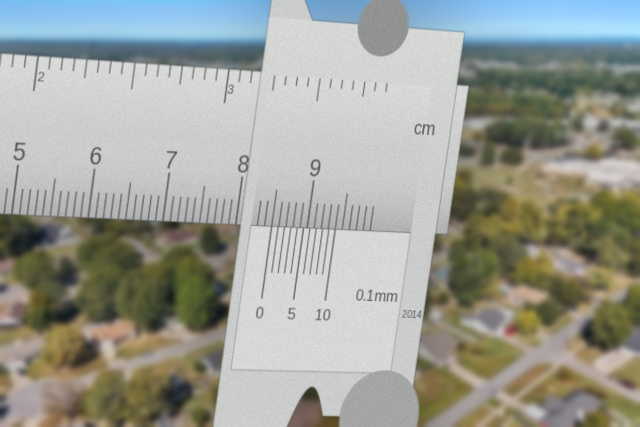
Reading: 85.0 mm
